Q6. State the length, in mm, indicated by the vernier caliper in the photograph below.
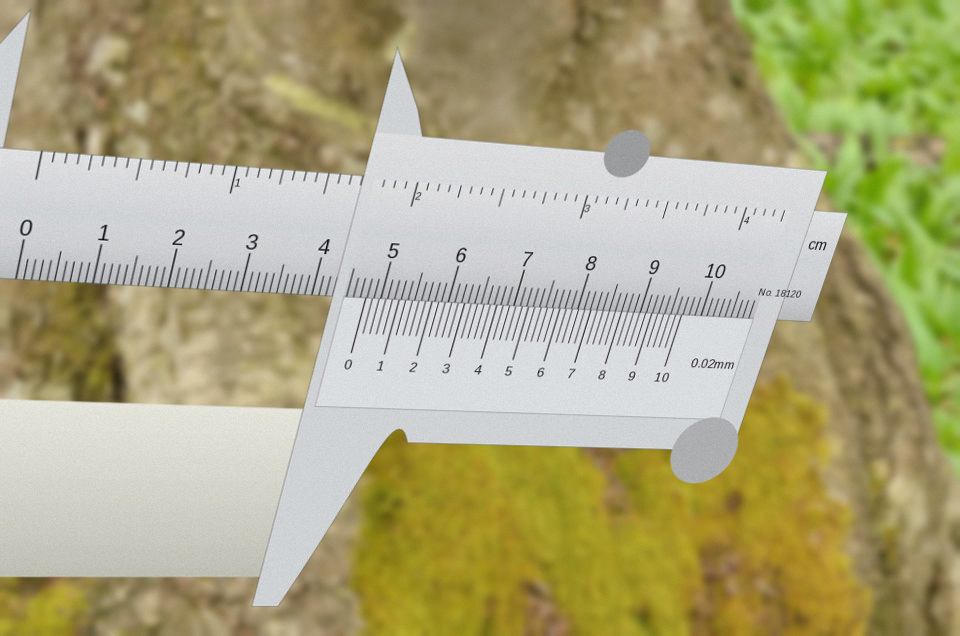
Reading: 47.8 mm
